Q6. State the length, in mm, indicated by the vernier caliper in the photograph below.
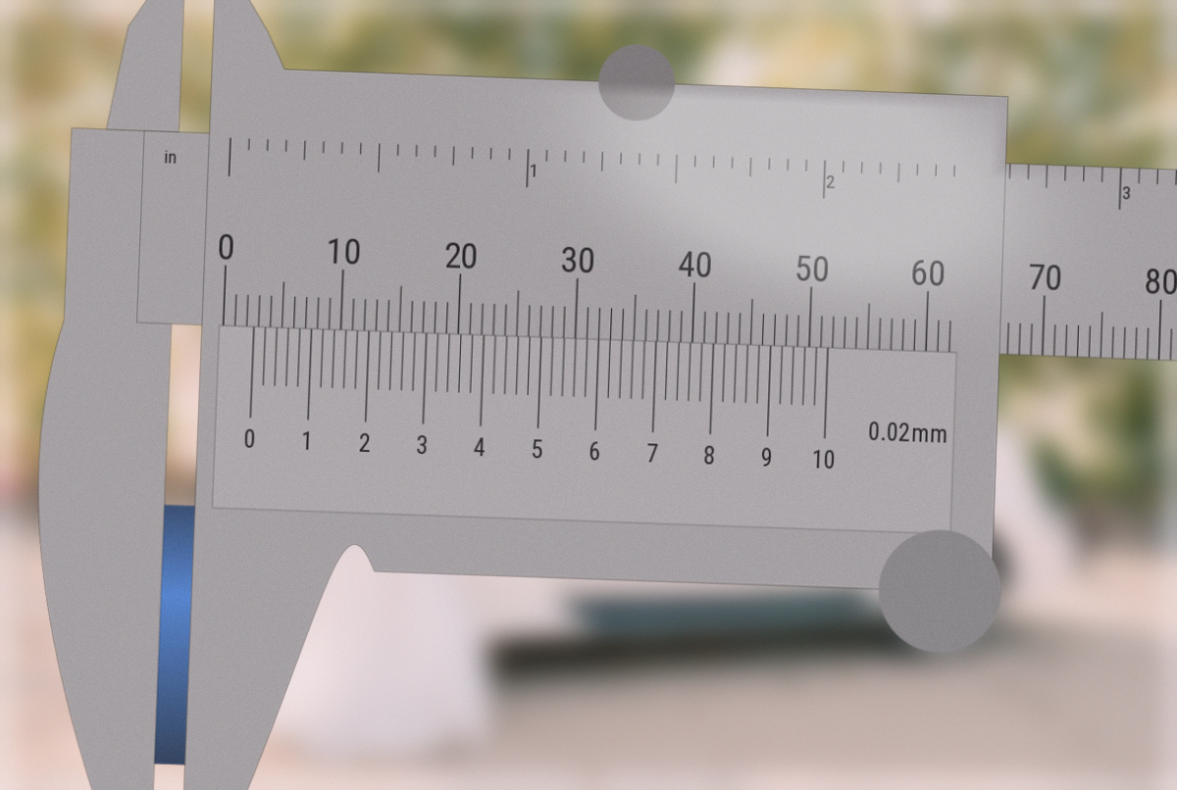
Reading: 2.6 mm
